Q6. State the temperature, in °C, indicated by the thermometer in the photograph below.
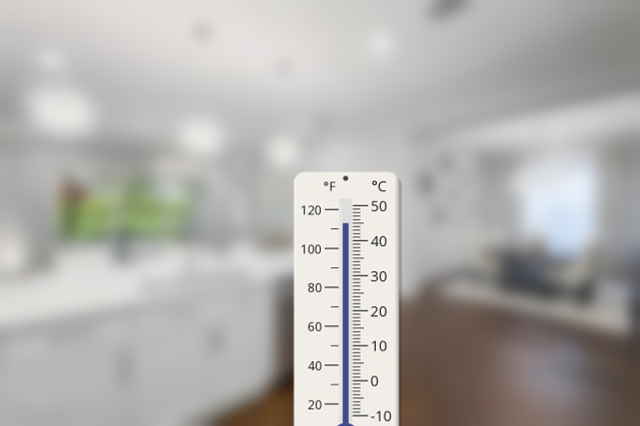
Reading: 45 °C
